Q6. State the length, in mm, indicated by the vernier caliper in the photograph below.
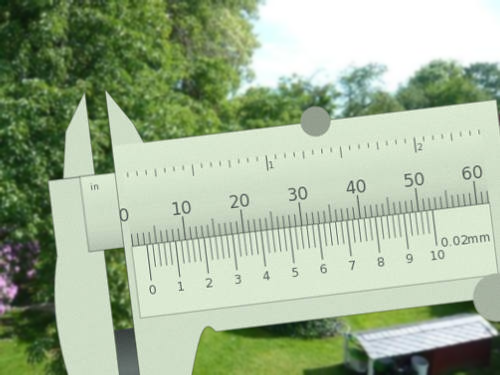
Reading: 3.4 mm
